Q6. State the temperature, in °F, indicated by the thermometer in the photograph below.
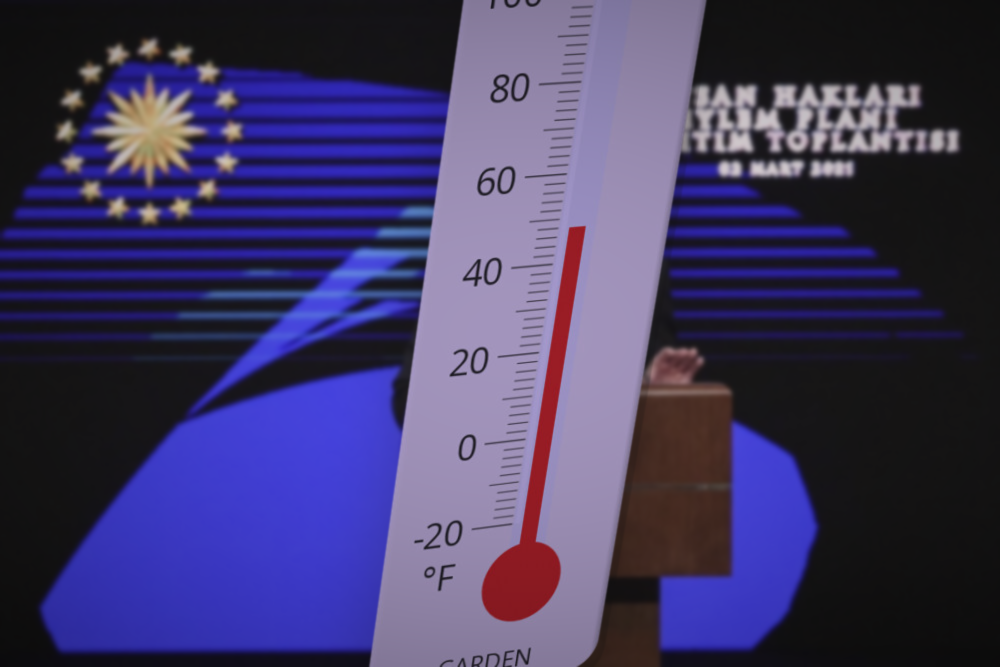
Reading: 48 °F
